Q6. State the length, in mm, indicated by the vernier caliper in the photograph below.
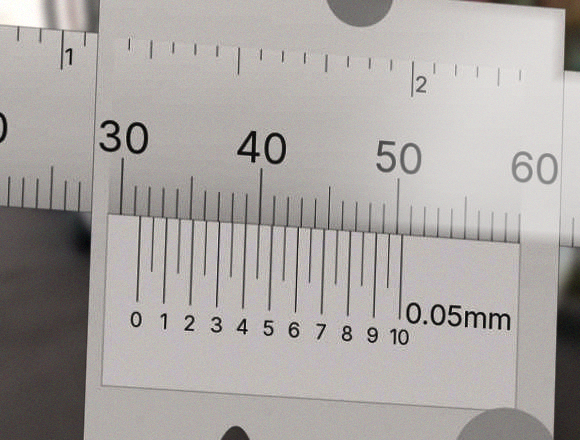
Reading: 31.4 mm
